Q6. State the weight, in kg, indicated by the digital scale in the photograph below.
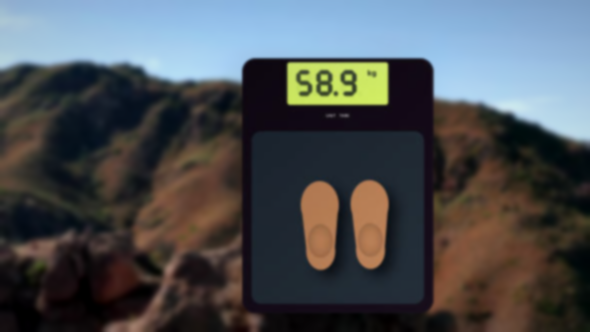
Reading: 58.9 kg
